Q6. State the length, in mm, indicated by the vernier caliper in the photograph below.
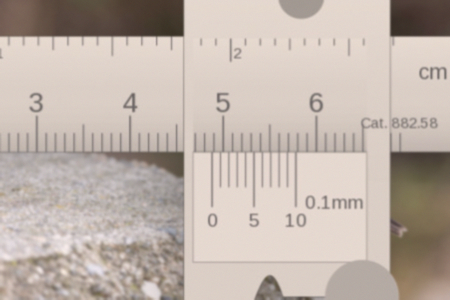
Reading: 48.8 mm
